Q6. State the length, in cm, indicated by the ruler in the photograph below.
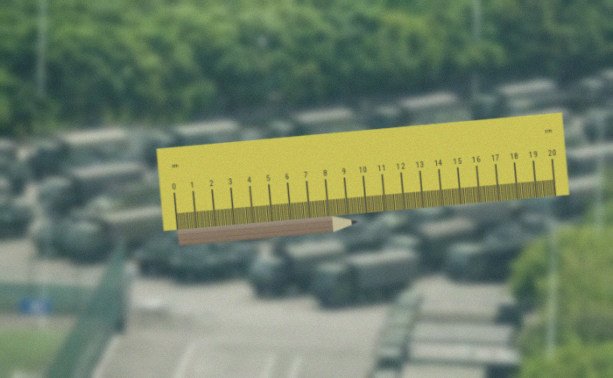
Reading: 9.5 cm
